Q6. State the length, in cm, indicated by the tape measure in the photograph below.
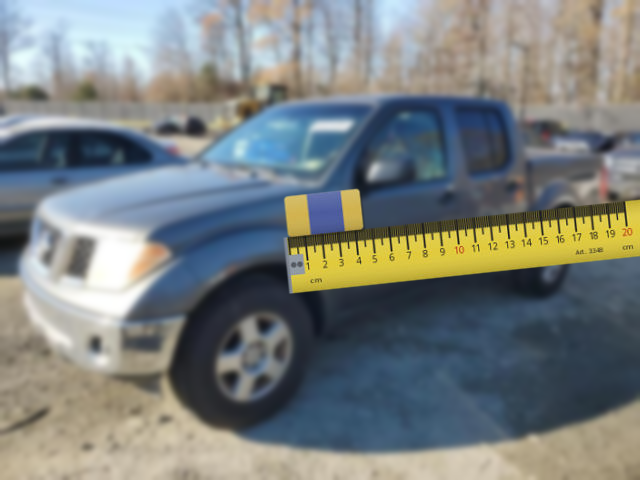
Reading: 4.5 cm
